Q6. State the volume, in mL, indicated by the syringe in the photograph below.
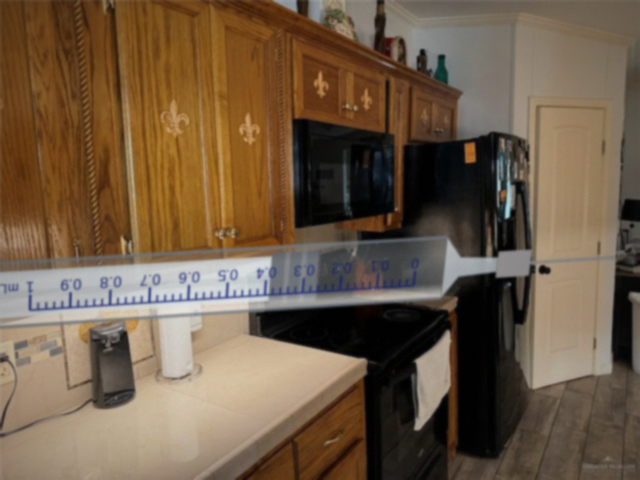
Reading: 0.26 mL
